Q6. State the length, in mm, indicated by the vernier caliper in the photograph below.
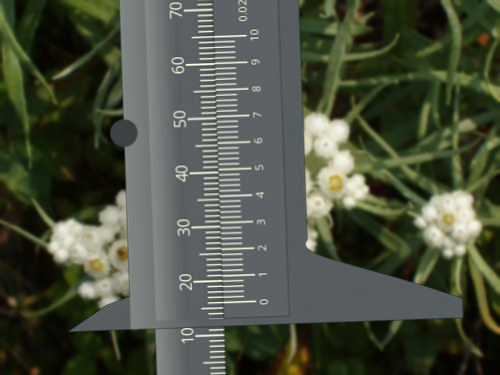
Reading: 16.0 mm
